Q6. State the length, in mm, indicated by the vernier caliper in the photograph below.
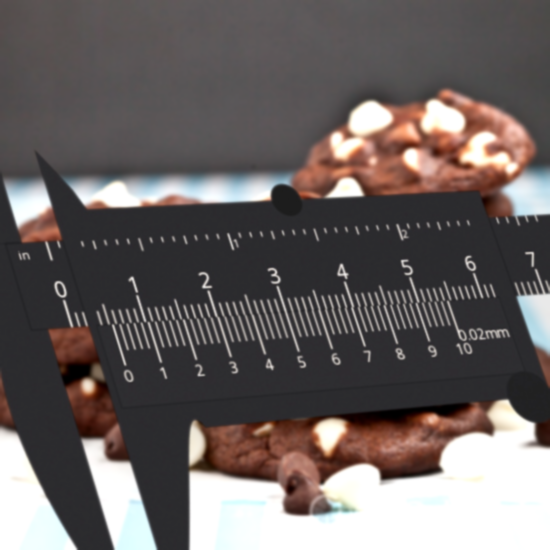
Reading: 5.5 mm
